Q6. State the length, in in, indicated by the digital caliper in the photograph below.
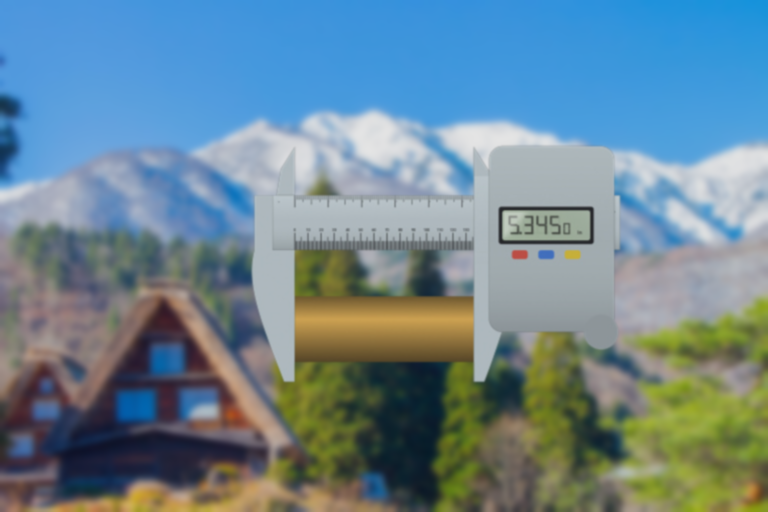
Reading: 5.3450 in
